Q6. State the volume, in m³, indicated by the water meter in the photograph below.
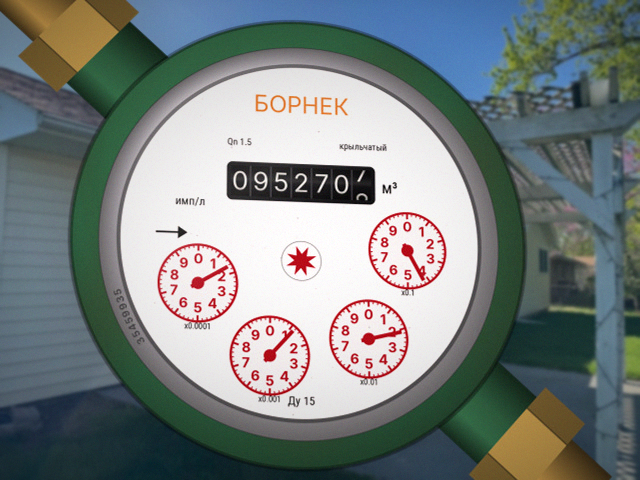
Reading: 952707.4211 m³
